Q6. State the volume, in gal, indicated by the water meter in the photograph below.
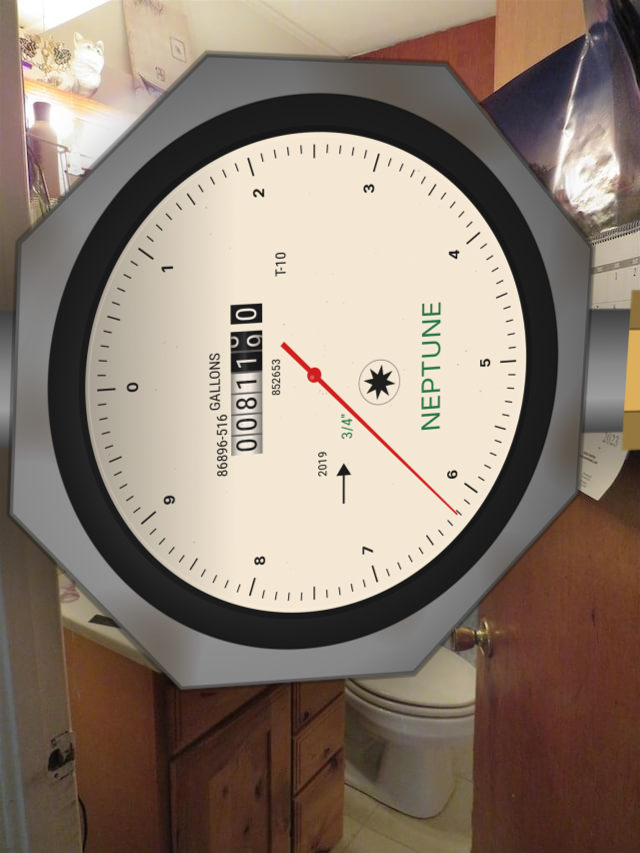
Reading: 81186.2 gal
